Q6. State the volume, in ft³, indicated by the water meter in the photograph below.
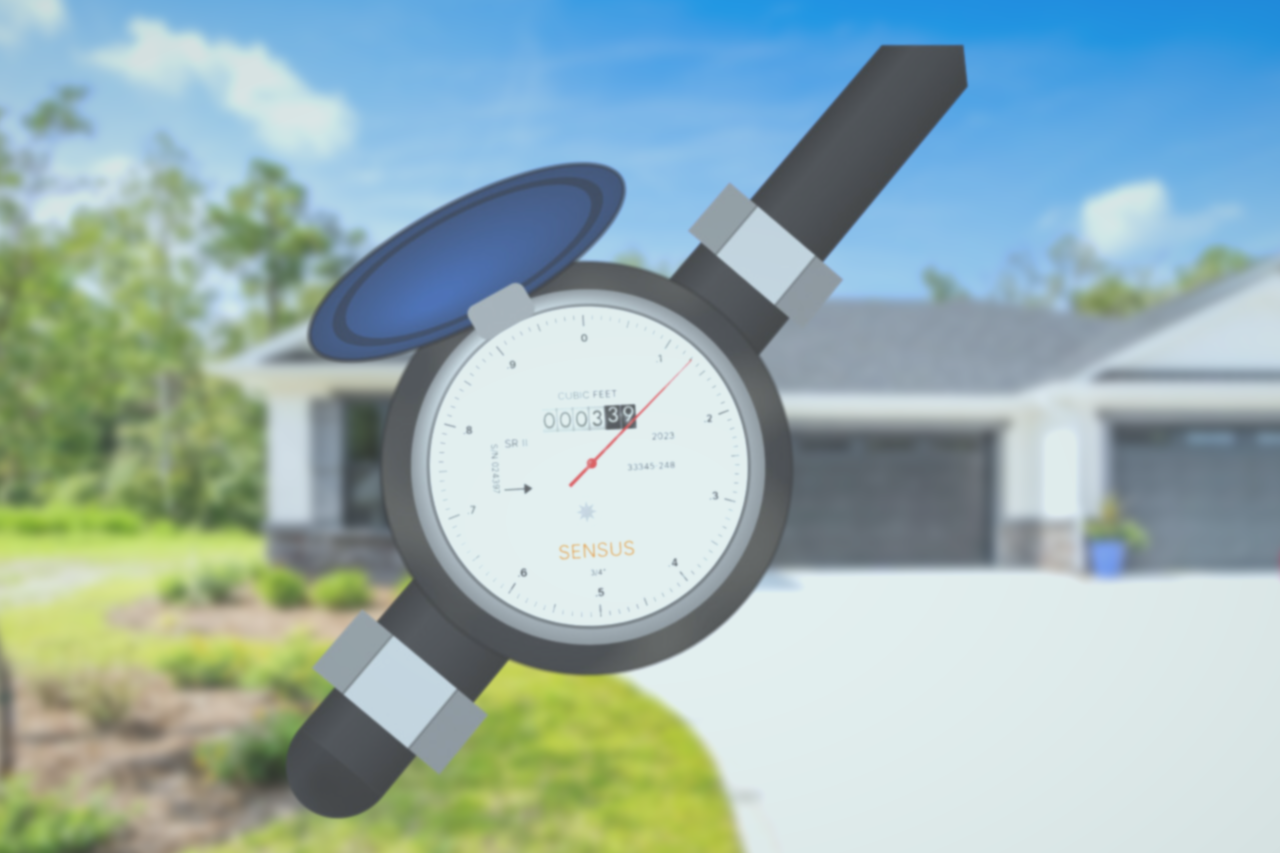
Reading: 339.13 ft³
